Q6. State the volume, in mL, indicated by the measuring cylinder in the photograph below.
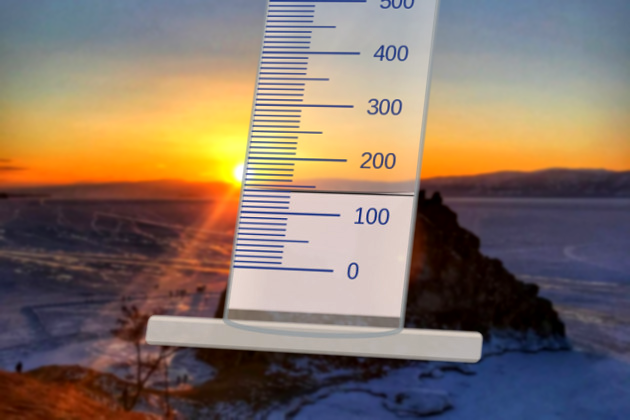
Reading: 140 mL
